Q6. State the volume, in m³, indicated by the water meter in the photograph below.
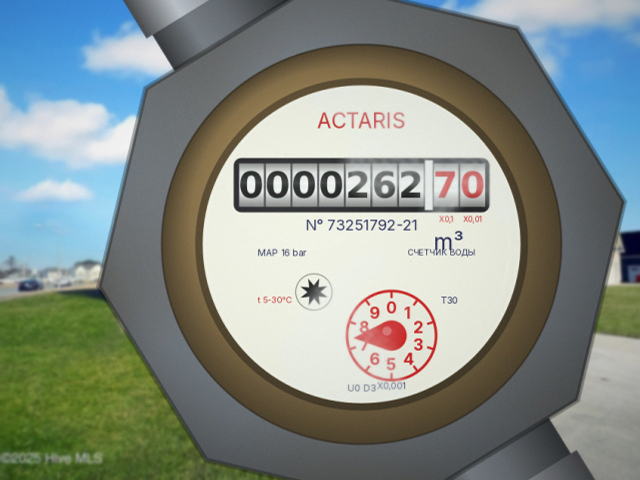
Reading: 262.707 m³
